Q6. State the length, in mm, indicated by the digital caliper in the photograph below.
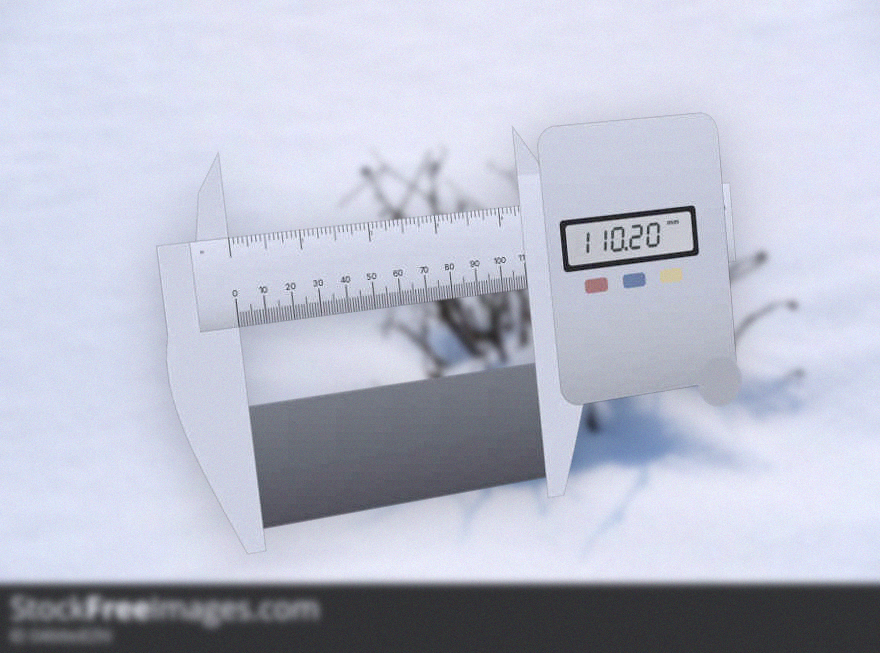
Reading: 110.20 mm
